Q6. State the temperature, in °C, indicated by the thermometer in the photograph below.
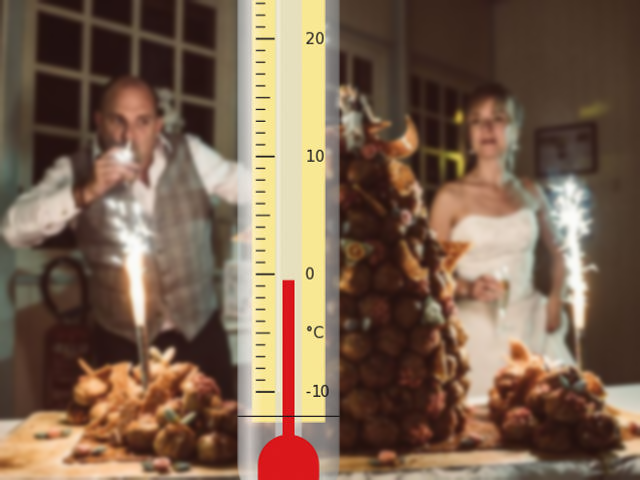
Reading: -0.5 °C
